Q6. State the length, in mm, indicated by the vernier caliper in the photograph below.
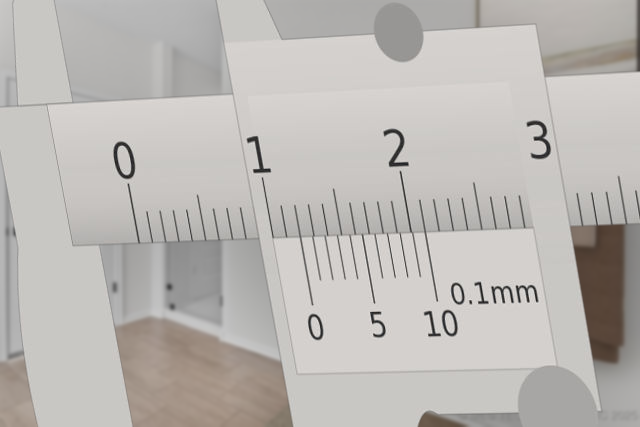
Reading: 12.0 mm
